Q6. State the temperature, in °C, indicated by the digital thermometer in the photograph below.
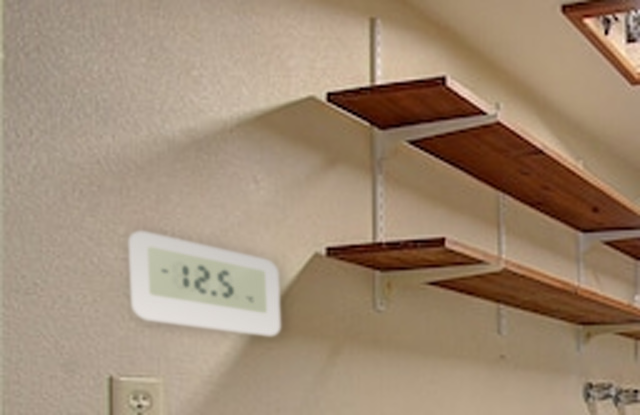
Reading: -12.5 °C
